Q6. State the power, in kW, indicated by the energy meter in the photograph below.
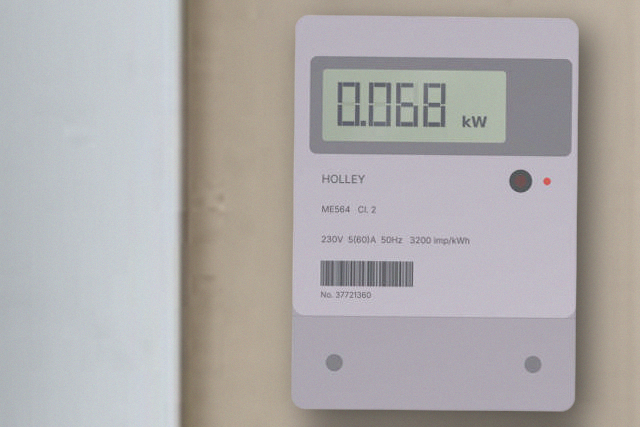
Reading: 0.068 kW
